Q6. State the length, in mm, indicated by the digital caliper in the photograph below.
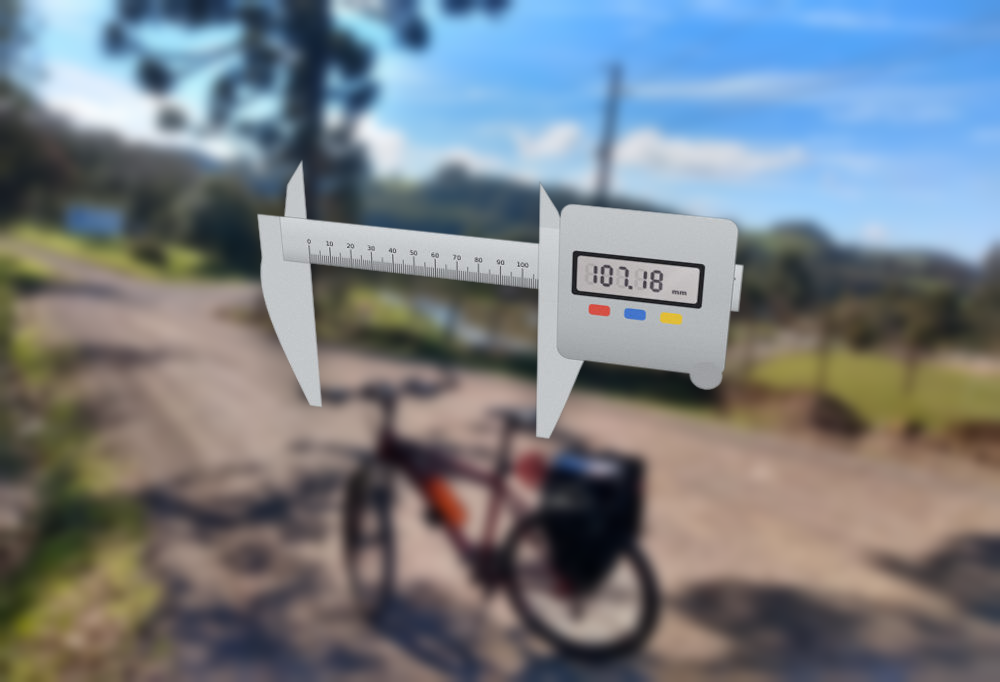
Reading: 107.18 mm
